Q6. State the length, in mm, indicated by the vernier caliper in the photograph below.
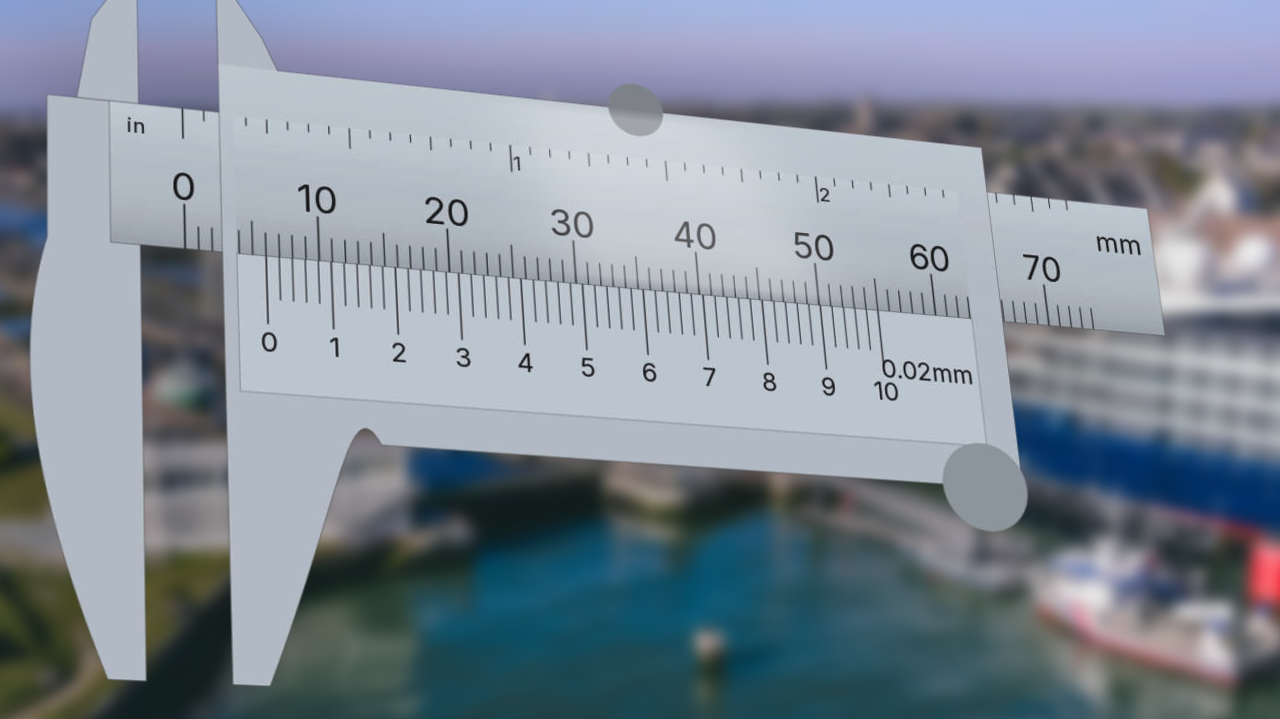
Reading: 6.0 mm
